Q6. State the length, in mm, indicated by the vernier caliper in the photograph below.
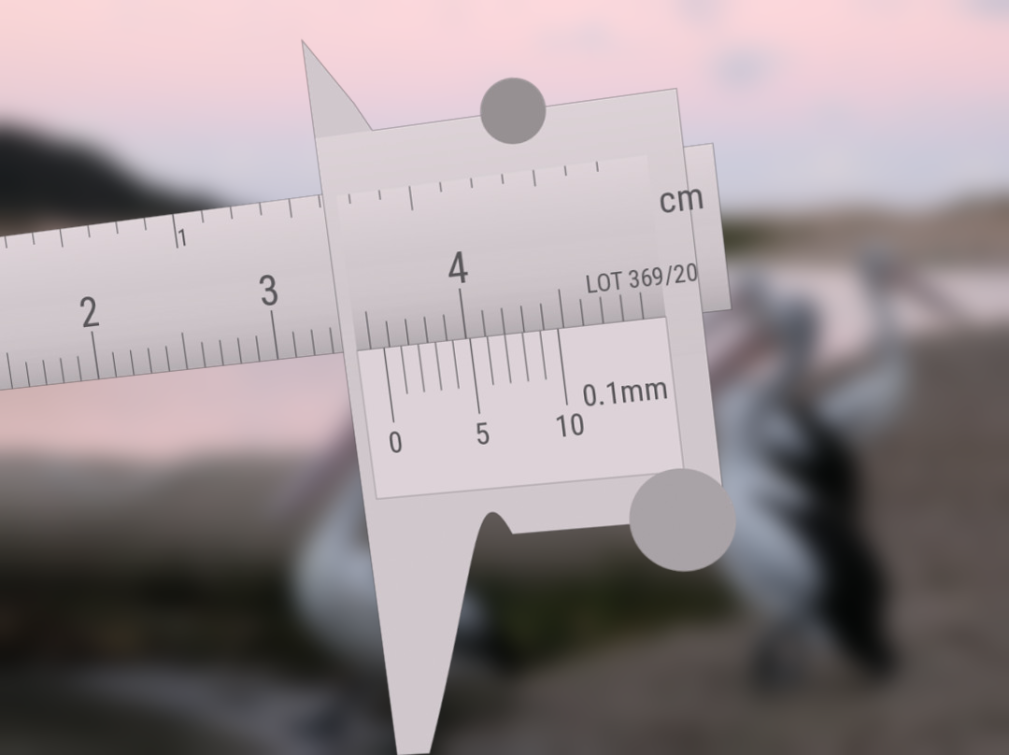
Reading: 35.7 mm
